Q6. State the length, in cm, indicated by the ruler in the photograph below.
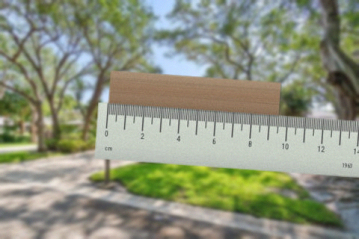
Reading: 9.5 cm
